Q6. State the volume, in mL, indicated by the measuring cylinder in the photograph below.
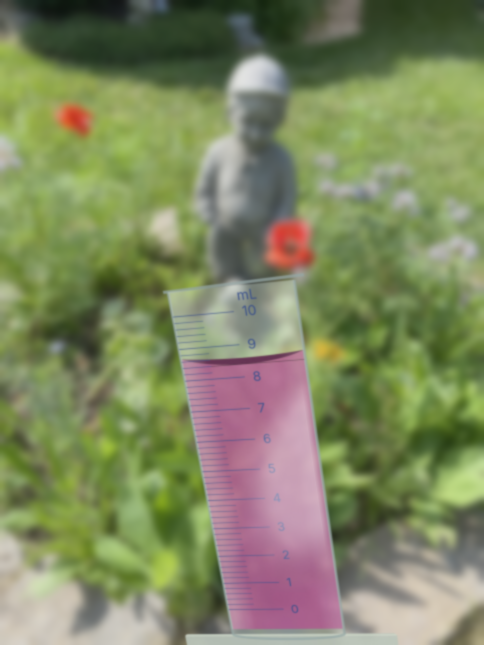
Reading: 8.4 mL
